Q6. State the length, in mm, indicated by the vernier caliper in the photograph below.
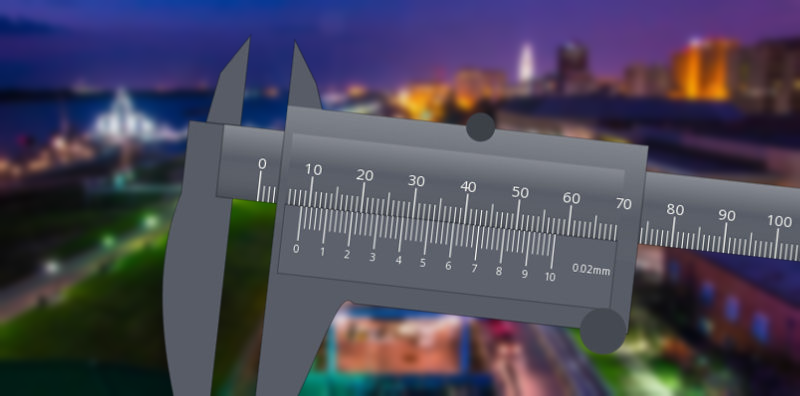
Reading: 8.5 mm
